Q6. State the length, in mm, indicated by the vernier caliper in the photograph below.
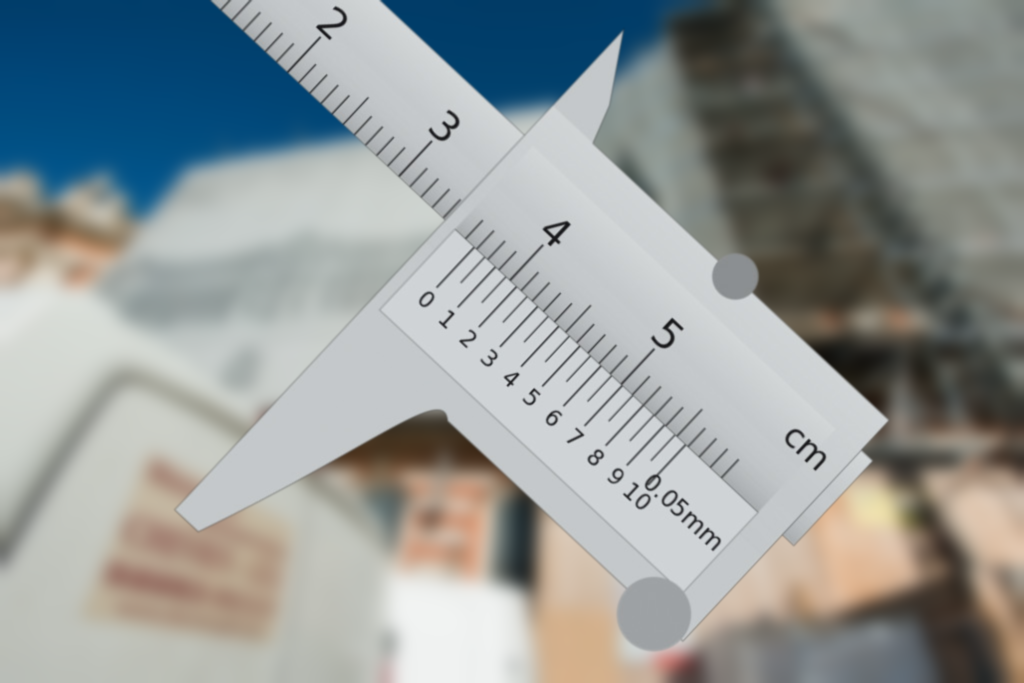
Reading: 36.8 mm
